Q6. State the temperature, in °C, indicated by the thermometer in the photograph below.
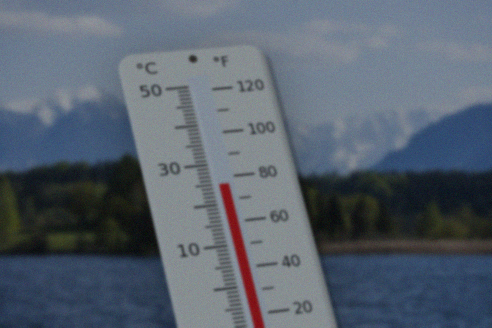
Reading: 25 °C
